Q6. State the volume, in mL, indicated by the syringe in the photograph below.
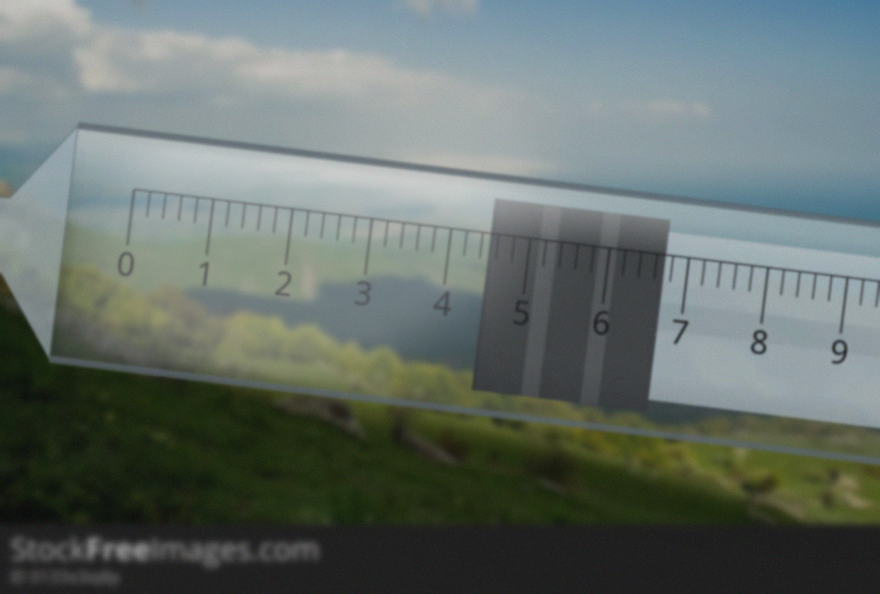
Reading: 4.5 mL
